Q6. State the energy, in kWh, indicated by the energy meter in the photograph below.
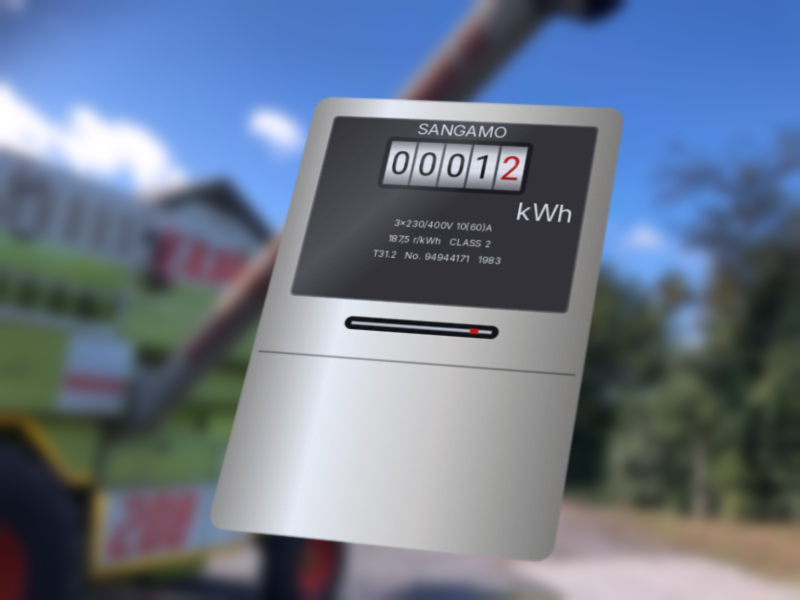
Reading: 1.2 kWh
